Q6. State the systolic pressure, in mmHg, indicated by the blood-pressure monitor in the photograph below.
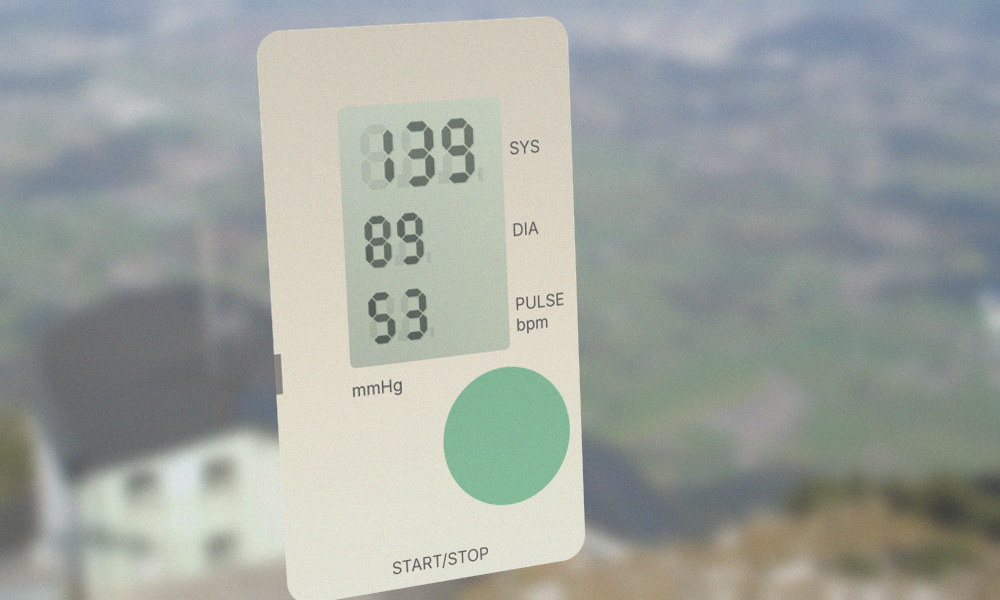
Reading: 139 mmHg
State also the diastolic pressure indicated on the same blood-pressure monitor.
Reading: 89 mmHg
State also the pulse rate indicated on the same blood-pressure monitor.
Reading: 53 bpm
